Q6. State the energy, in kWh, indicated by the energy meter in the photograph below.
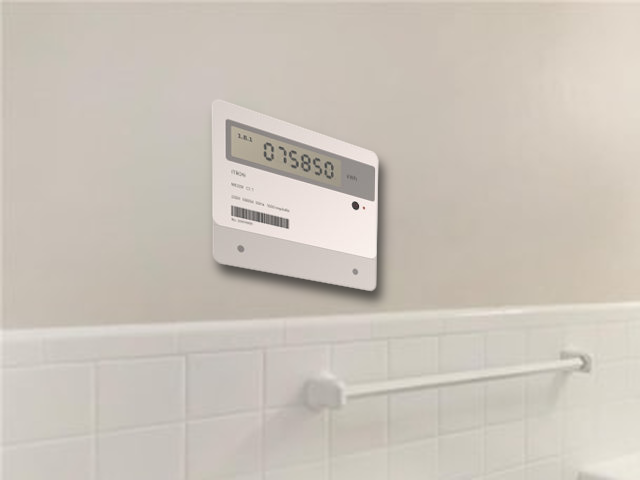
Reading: 75850 kWh
